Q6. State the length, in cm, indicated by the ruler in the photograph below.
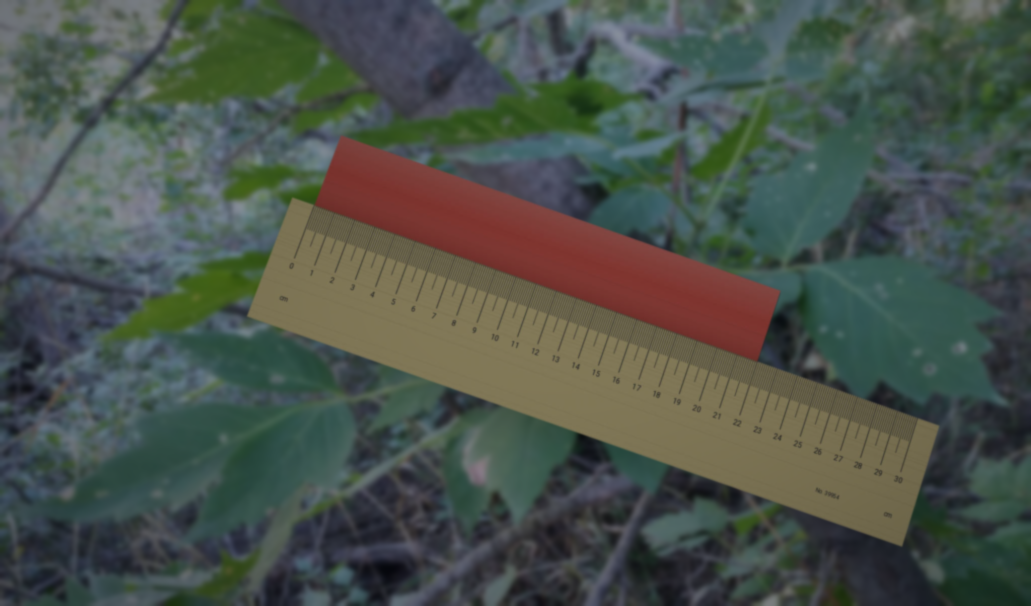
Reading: 22 cm
